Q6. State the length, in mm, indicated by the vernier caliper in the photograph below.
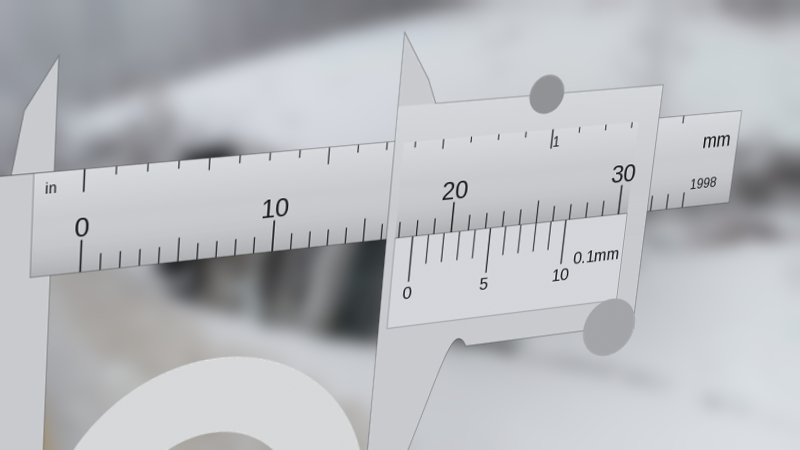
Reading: 17.8 mm
